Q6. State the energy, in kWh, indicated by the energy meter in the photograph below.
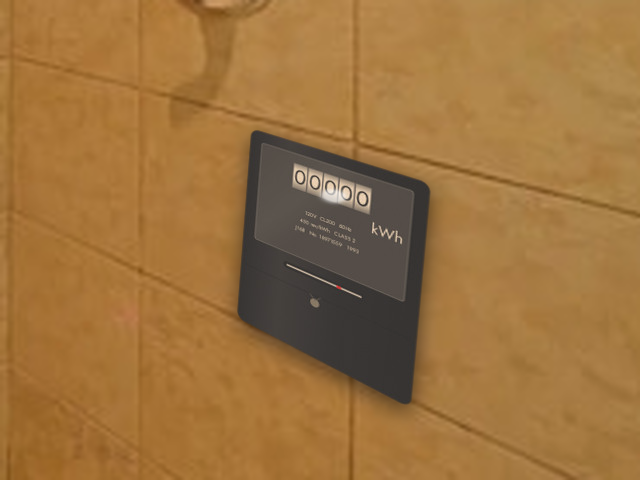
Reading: 0 kWh
